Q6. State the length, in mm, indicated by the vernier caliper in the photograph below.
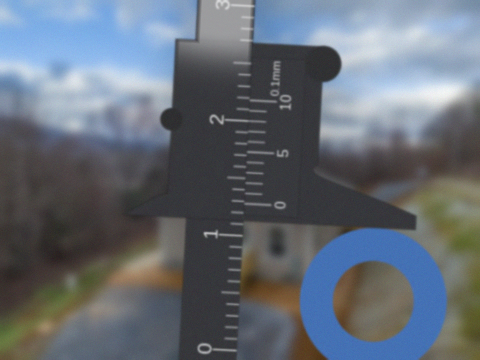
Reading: 12.8 mm
